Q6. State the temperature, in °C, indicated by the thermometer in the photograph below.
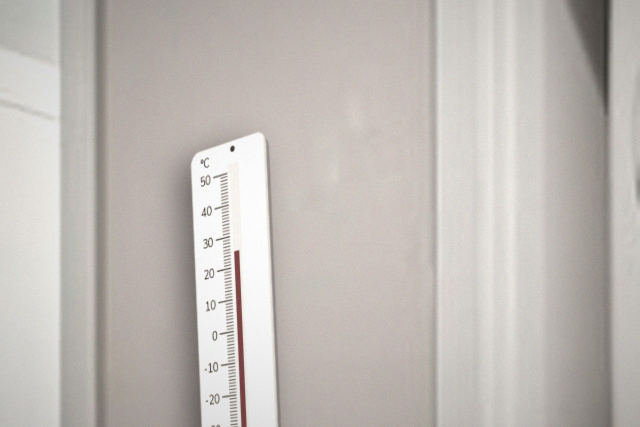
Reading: 25 °C
